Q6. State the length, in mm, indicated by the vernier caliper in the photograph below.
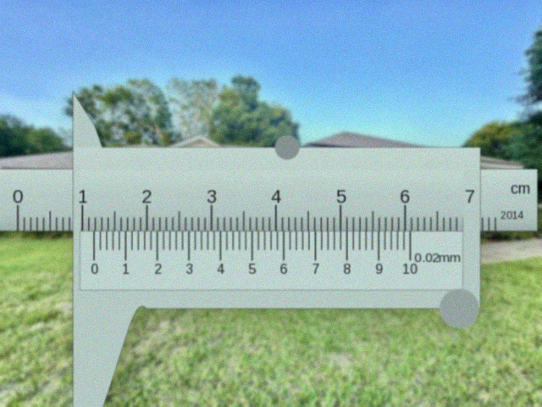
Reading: 11.8 mm
